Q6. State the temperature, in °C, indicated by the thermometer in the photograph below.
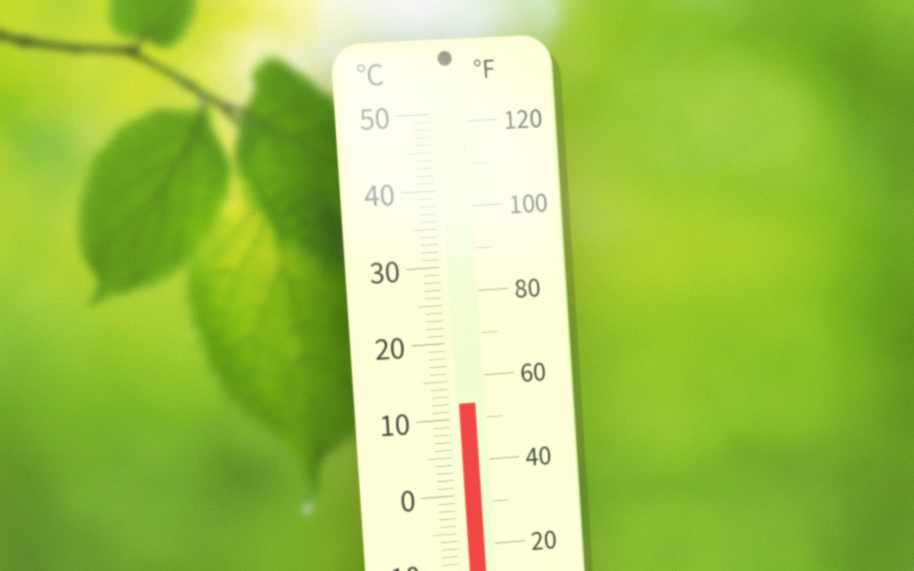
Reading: 12 °C
